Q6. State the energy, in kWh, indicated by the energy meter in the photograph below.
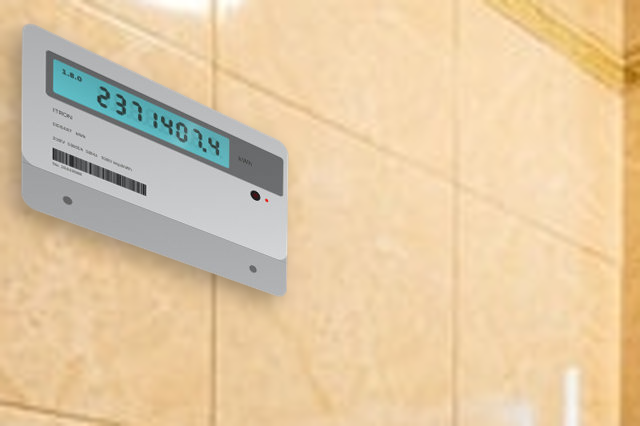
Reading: 2371407.4 kWh
